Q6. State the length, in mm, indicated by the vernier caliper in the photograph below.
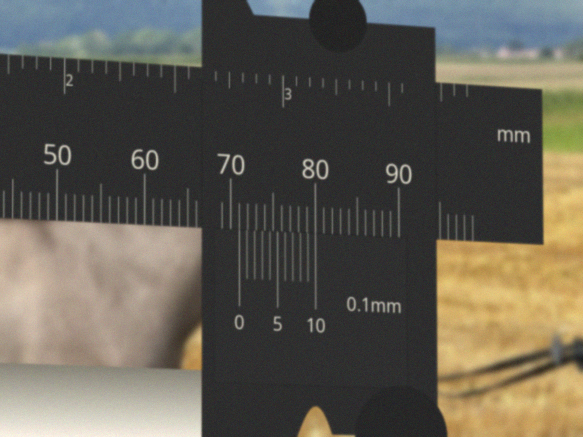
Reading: 71.0 mm
